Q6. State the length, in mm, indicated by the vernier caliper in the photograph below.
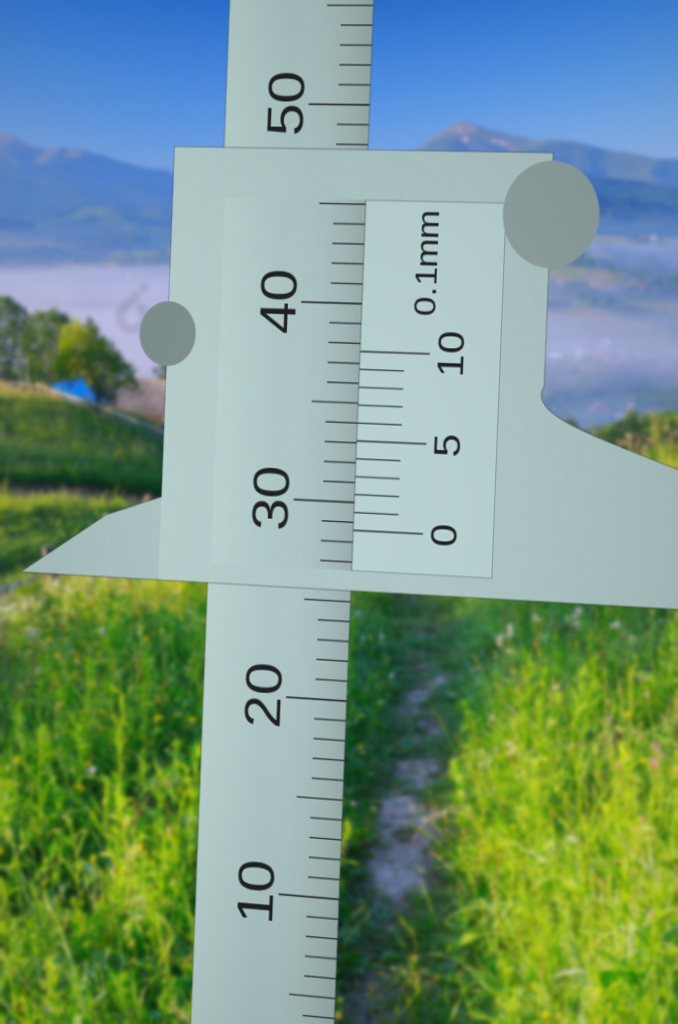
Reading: 28.6 mm
